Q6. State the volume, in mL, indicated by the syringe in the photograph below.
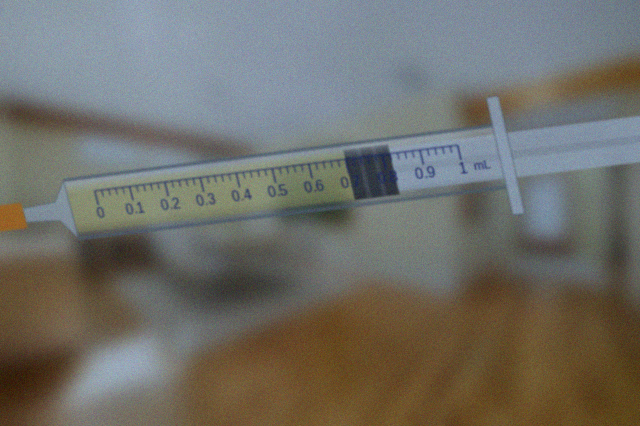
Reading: 0.7 mL
